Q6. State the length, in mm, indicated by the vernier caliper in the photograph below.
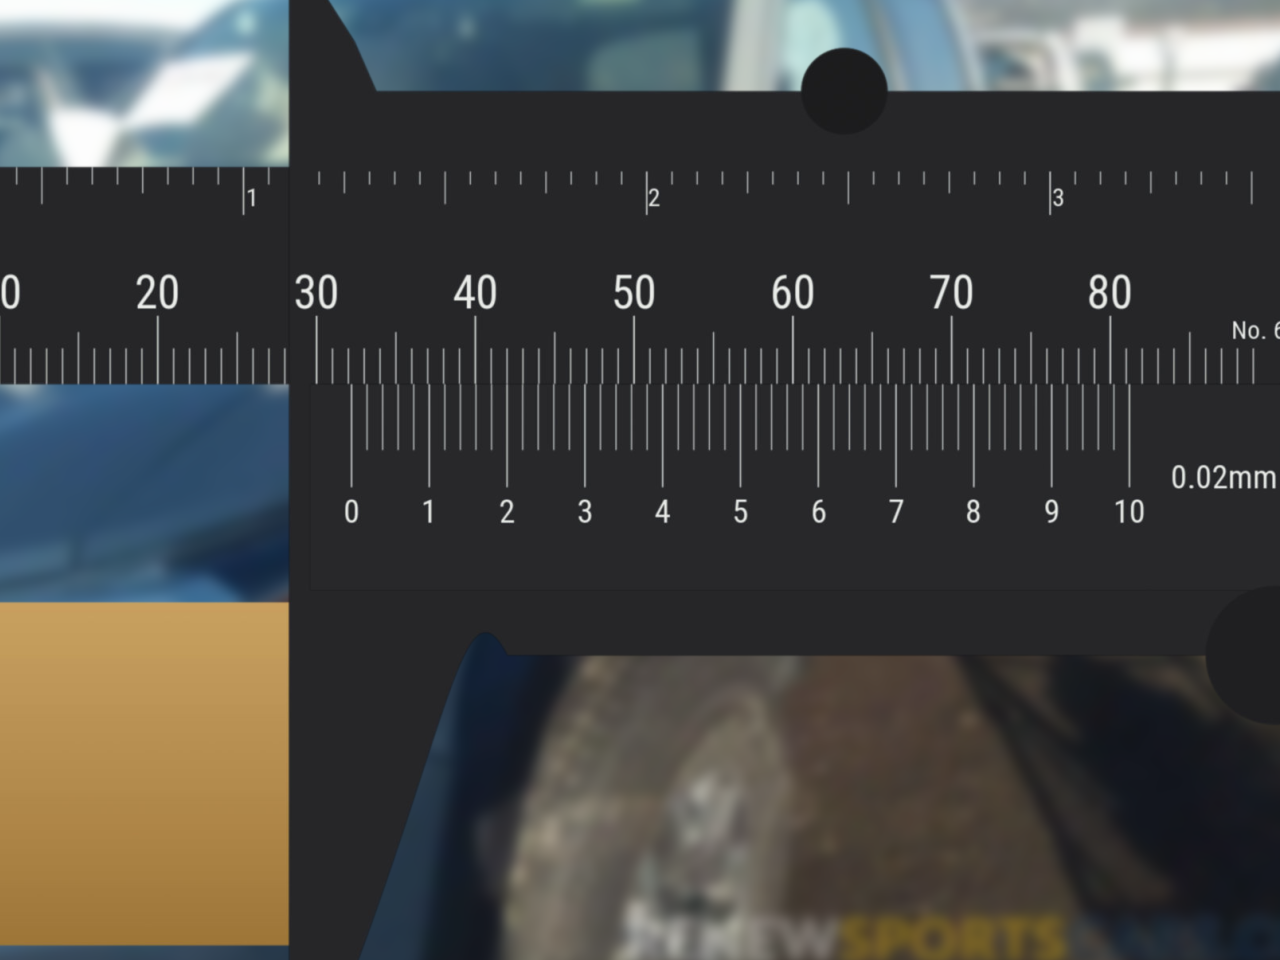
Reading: 32.2 mm
